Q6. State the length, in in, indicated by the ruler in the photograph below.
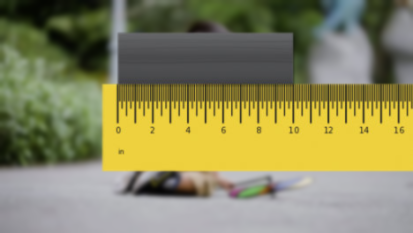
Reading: 10 in
